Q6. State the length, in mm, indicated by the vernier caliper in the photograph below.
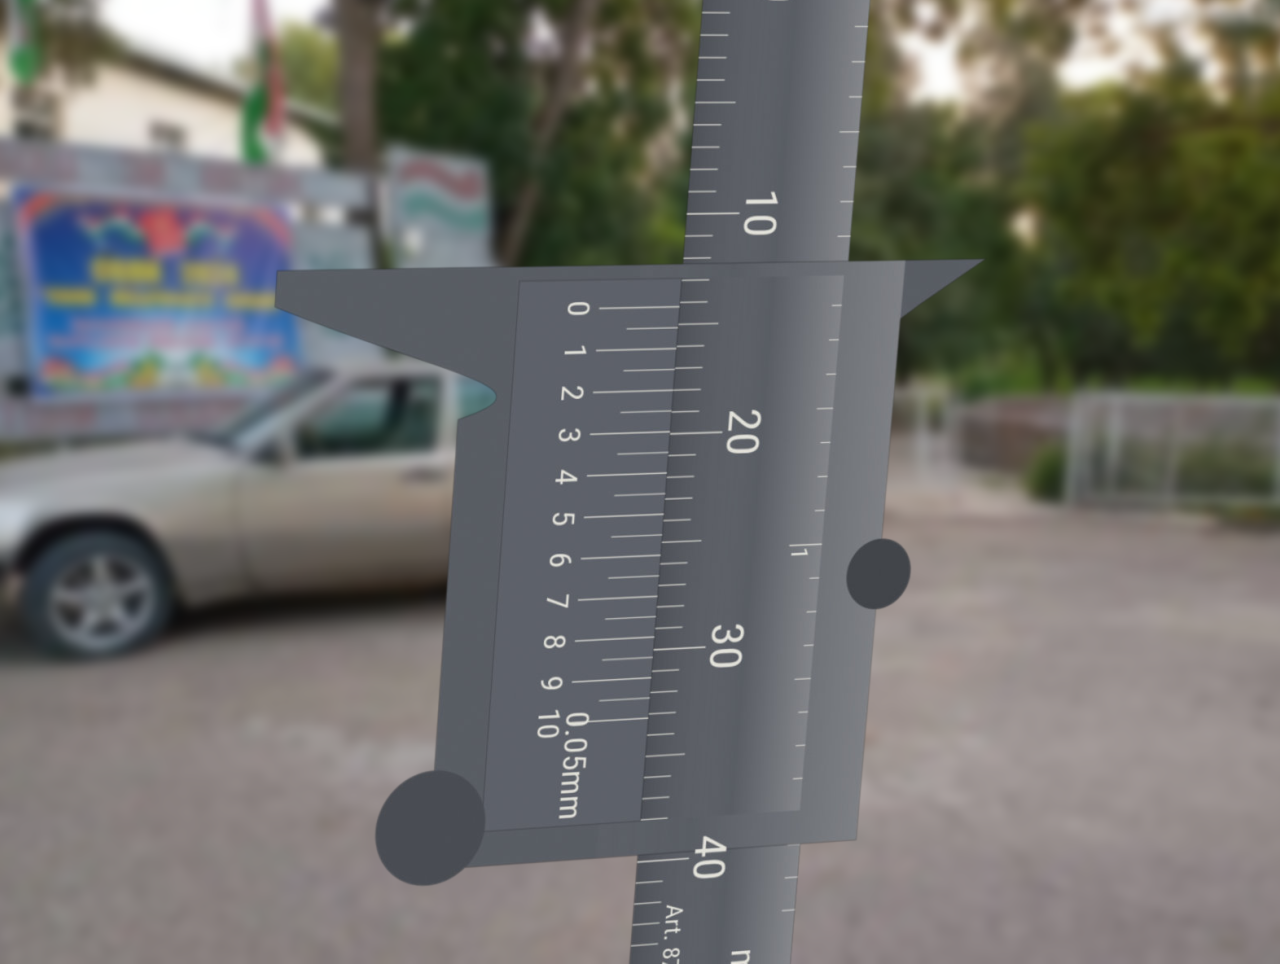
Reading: 14.2 mm
